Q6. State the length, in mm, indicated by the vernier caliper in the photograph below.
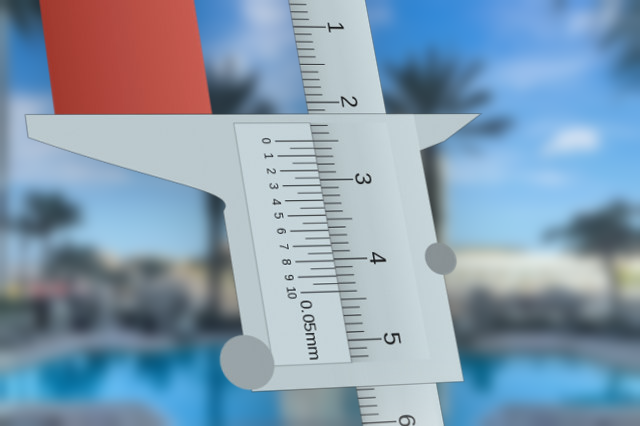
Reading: 25.0 mm
